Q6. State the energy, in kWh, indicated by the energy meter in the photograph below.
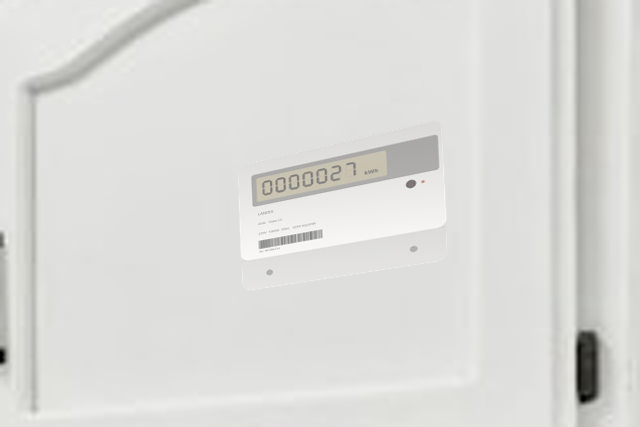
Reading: 27 kWh
